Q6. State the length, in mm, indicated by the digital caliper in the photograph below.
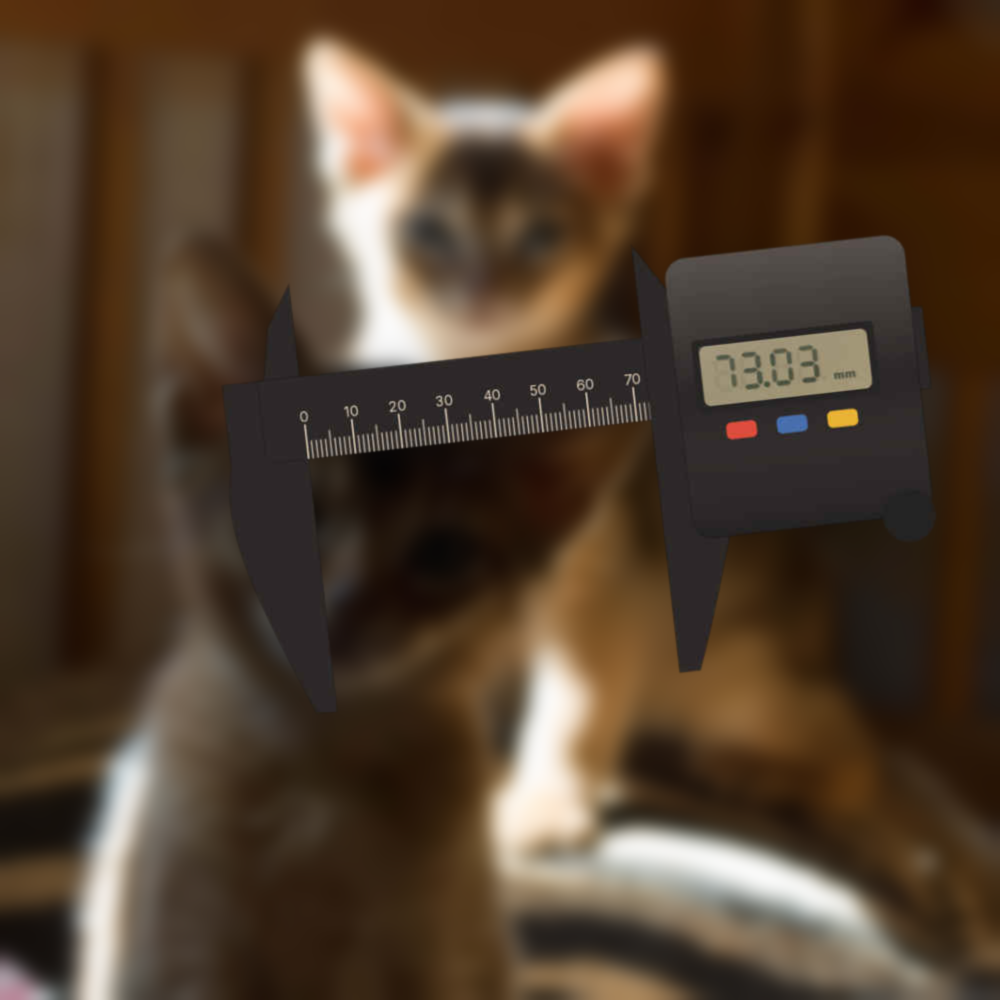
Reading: 73.03 mm
